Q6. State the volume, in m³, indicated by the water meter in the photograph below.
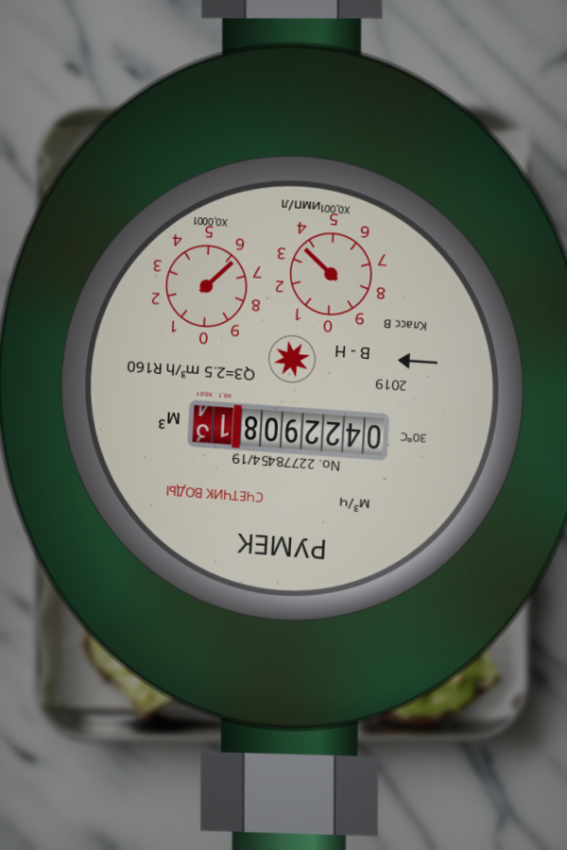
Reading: 422908.1336 m³
